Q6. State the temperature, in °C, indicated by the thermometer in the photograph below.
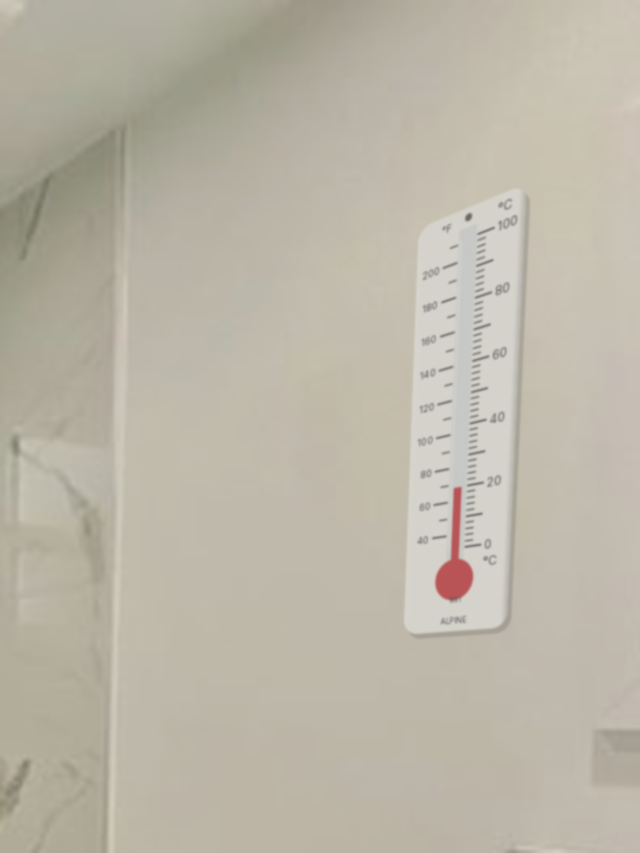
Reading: 20 °C
